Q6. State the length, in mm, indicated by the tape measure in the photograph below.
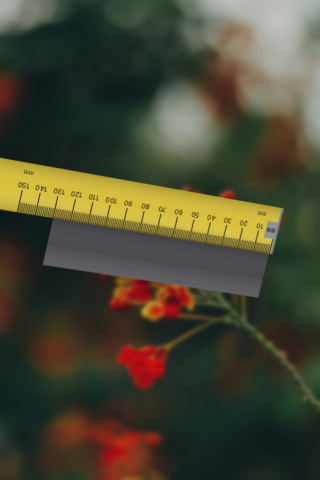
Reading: 130 mm
